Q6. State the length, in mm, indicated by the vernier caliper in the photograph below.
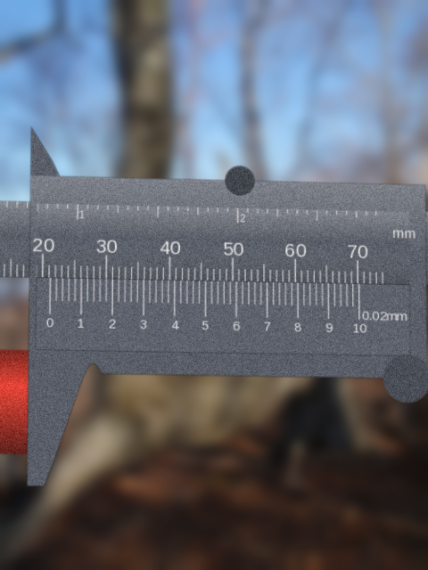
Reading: 21.2 mm
